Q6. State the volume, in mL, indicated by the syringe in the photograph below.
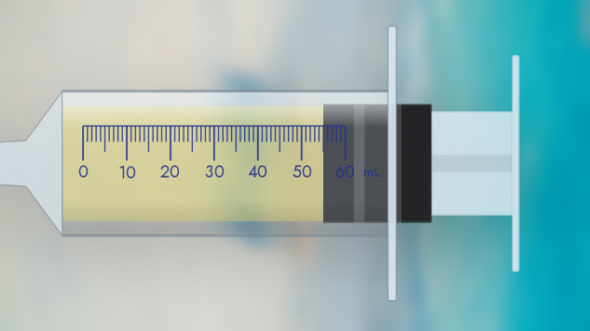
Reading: 55 mL
